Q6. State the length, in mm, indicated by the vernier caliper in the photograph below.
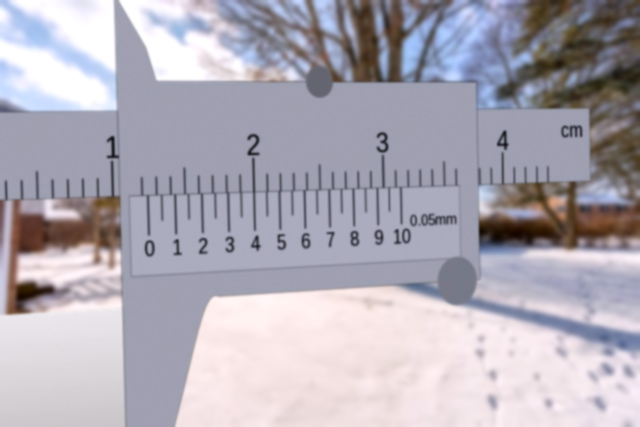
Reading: 12.4 mm
